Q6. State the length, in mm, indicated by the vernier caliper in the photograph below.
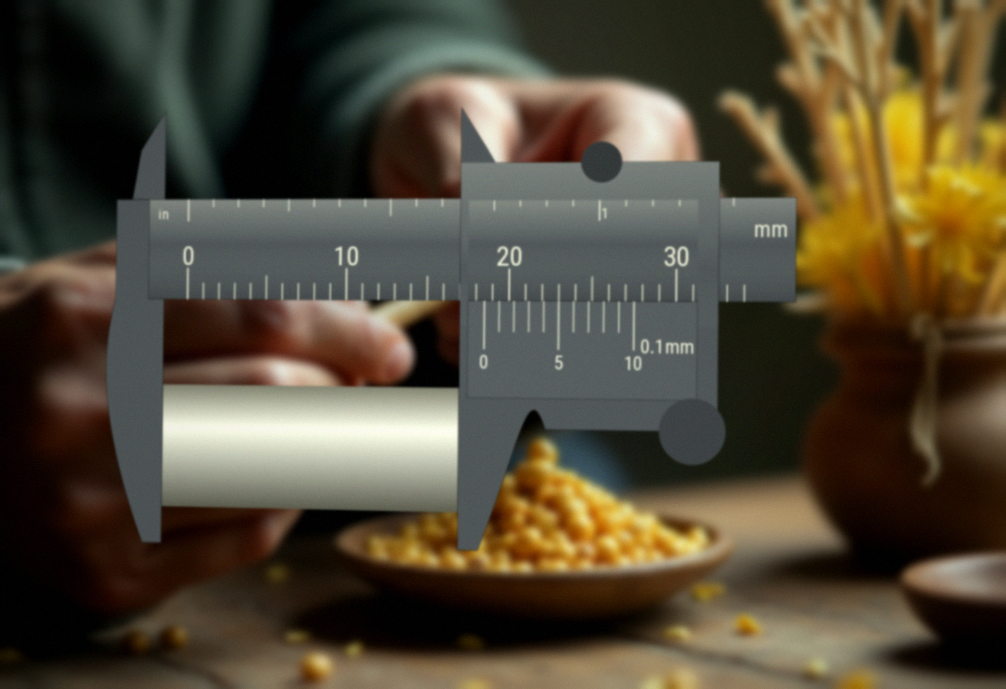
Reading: 18.5 mm
